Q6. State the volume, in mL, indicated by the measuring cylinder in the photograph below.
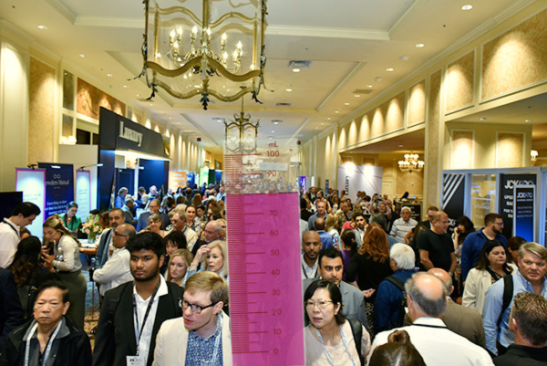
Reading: 80 mL
